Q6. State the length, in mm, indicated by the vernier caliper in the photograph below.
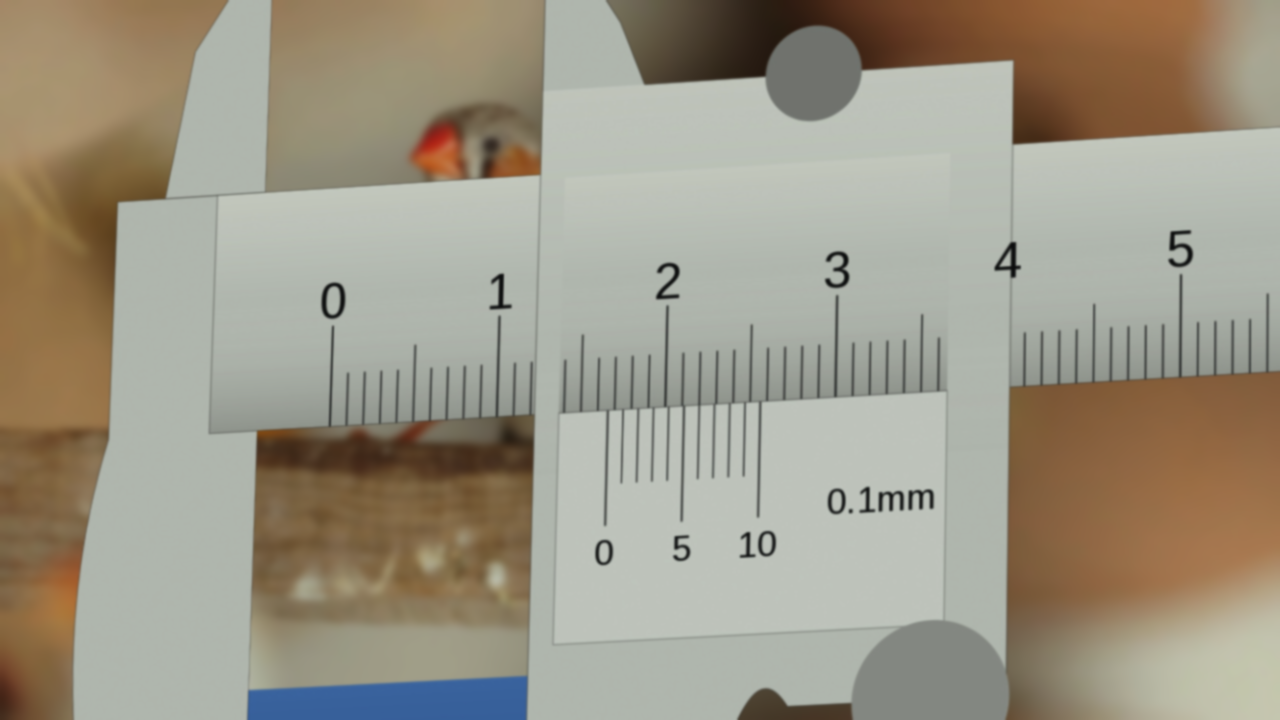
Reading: 16.6 mm
